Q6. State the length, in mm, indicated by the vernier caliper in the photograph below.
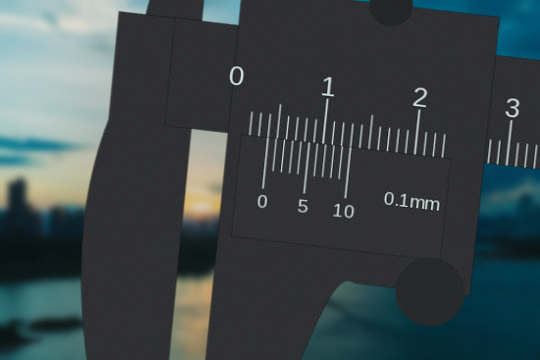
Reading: 4.0 mm
